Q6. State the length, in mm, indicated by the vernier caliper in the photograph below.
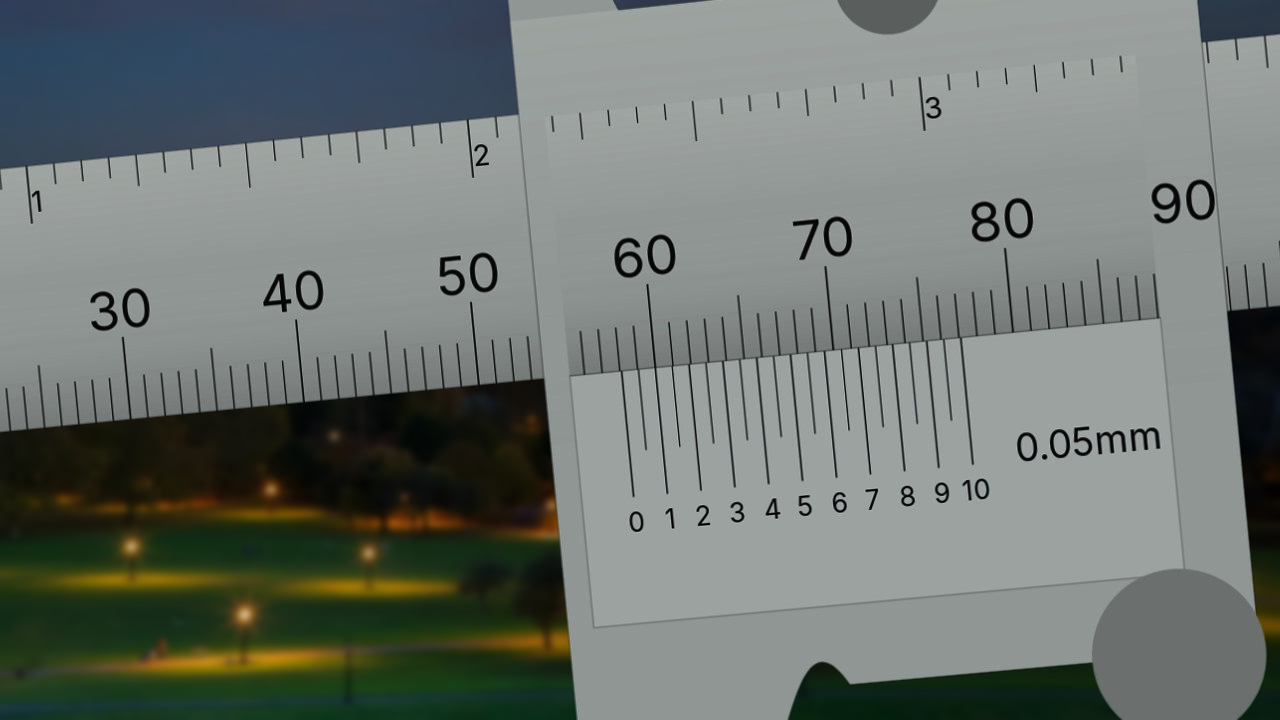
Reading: 58.1 mm
